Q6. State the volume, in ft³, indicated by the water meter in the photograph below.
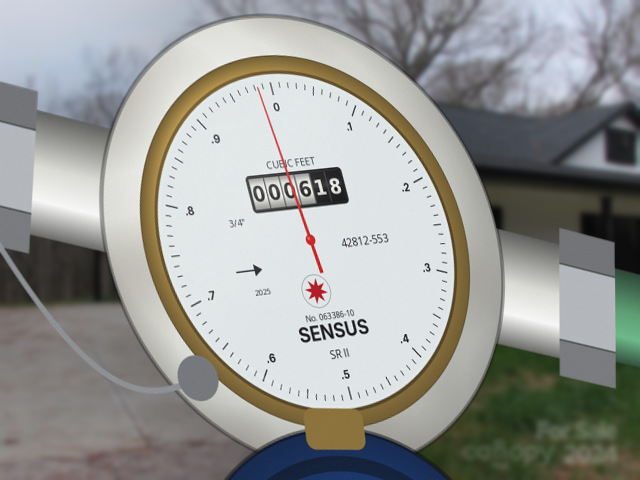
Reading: 617.98 ft³
